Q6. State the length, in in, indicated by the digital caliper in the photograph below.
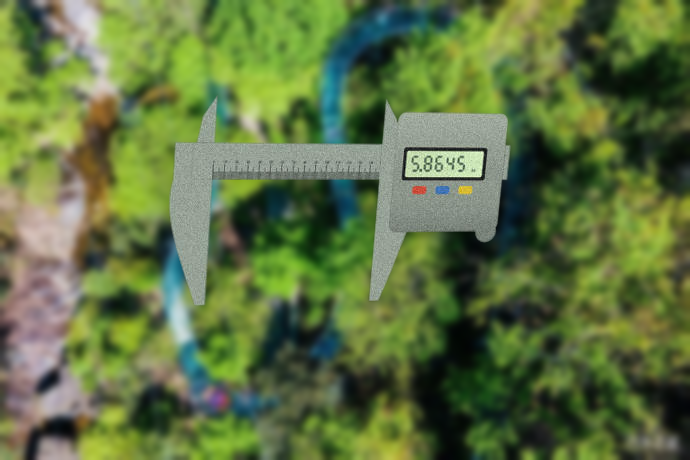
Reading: 5.8645 in
